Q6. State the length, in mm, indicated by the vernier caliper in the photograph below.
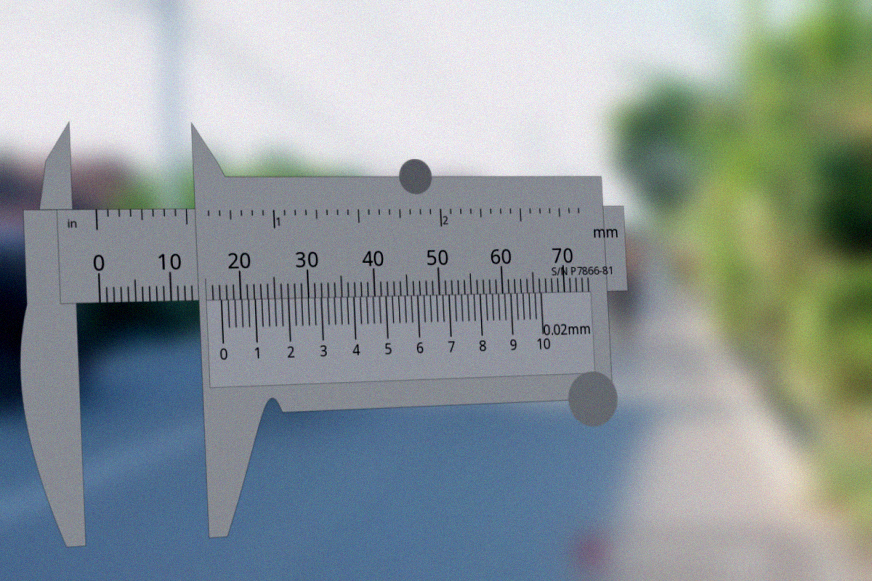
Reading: 17.2 mm
